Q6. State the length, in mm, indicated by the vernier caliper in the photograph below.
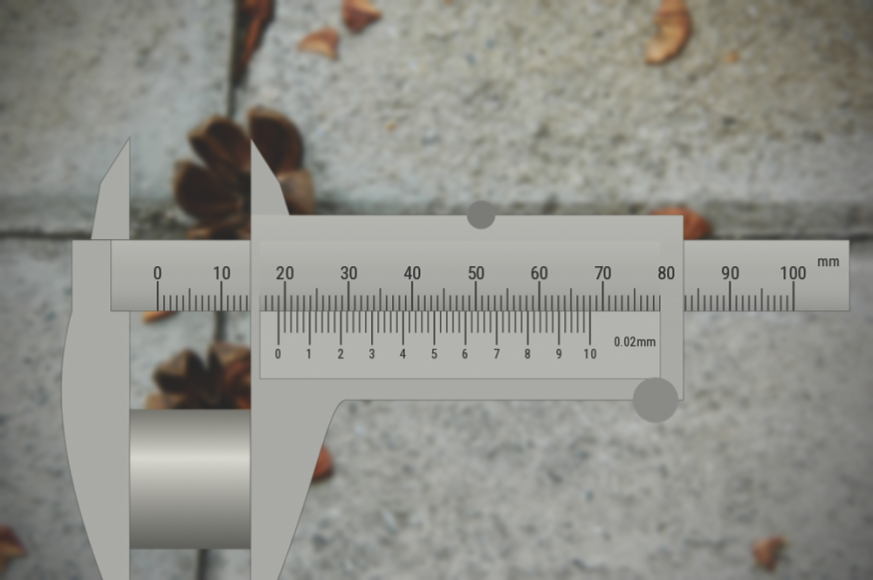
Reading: 19.0 mm
